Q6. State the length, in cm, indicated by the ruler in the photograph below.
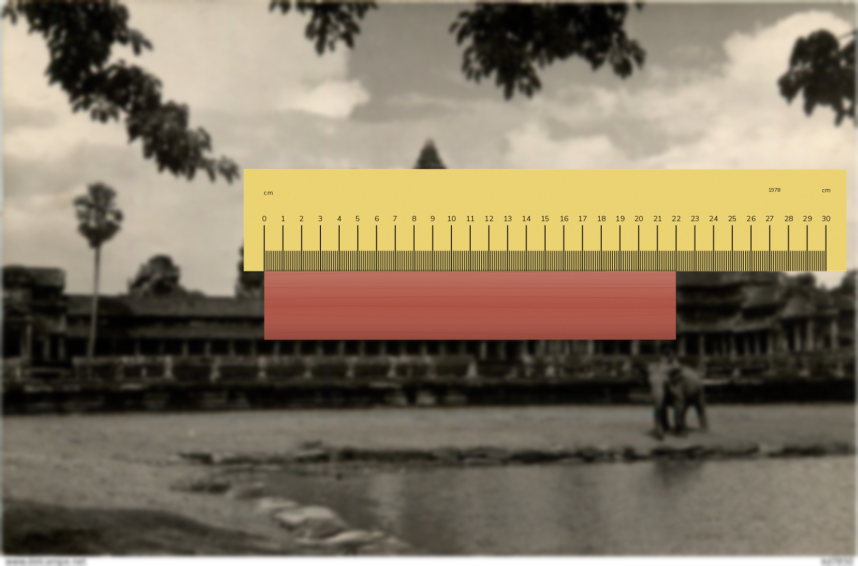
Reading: 22 cm
